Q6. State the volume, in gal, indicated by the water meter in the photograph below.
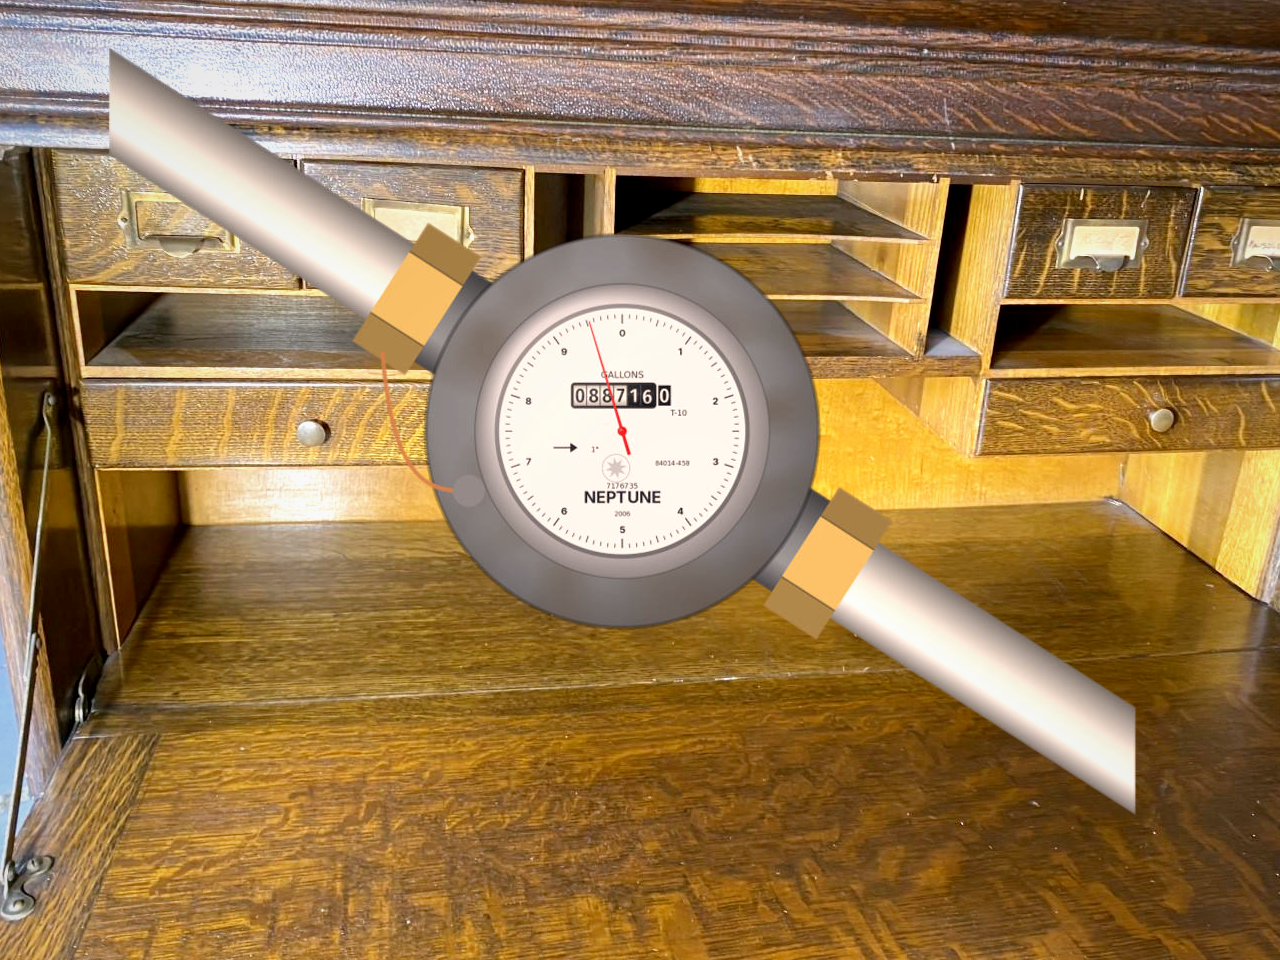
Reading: 887159.5 gal
